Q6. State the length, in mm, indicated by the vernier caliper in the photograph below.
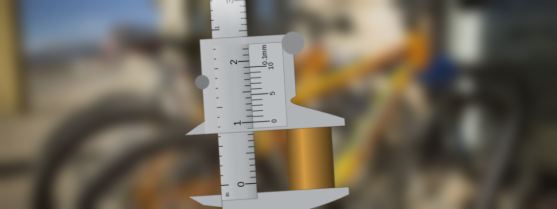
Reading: 10.0 mm
